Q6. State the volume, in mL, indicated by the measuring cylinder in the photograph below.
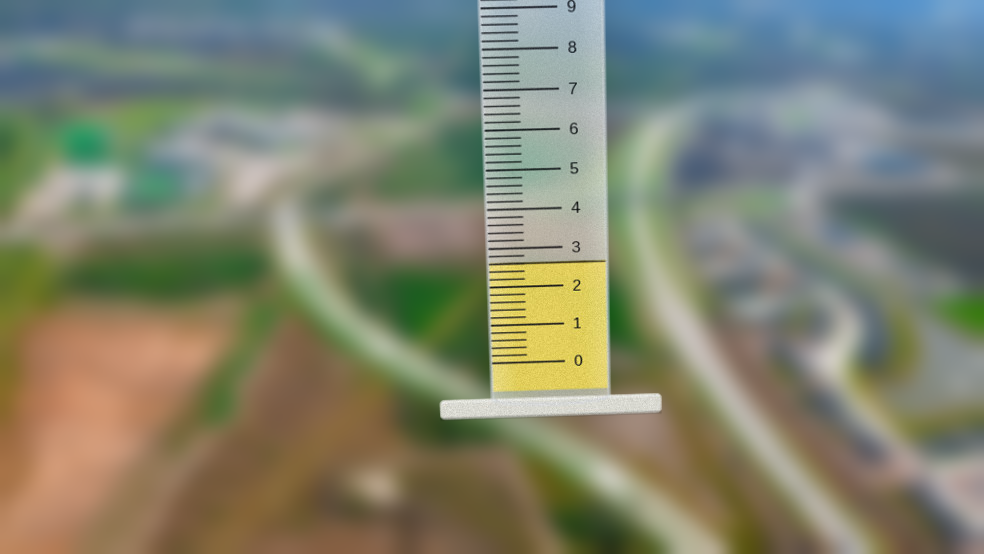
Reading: 2.6 mL
